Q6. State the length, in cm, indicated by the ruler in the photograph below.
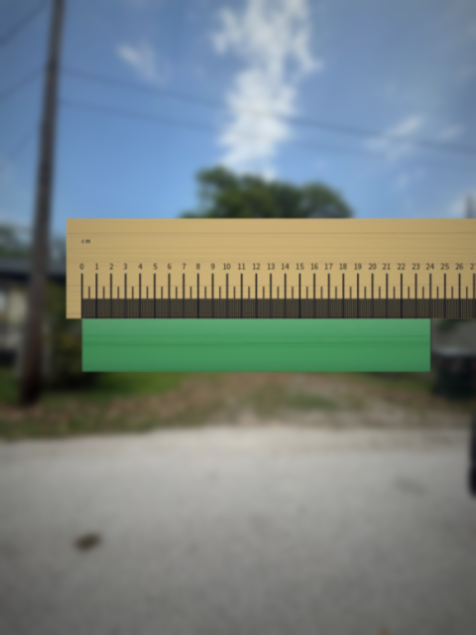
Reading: 24 cm
